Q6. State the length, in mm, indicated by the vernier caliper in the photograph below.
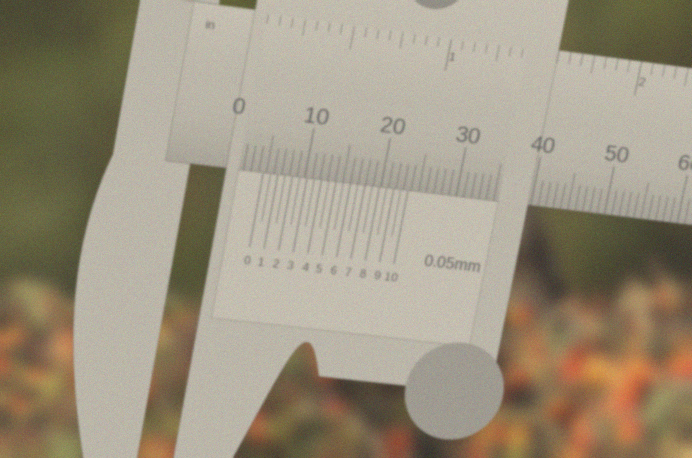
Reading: 4.6 mm
